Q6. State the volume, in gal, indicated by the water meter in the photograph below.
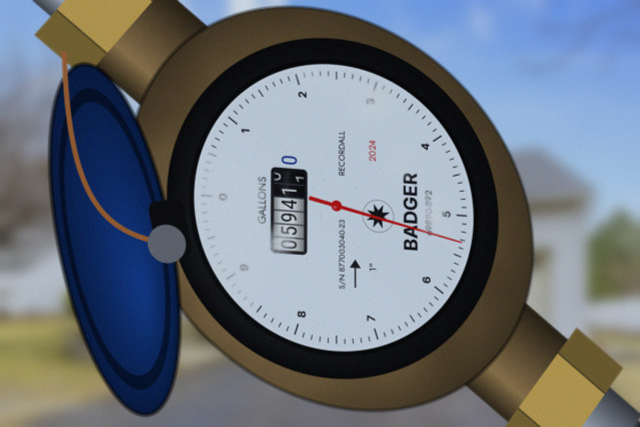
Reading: 594105.3 gal
